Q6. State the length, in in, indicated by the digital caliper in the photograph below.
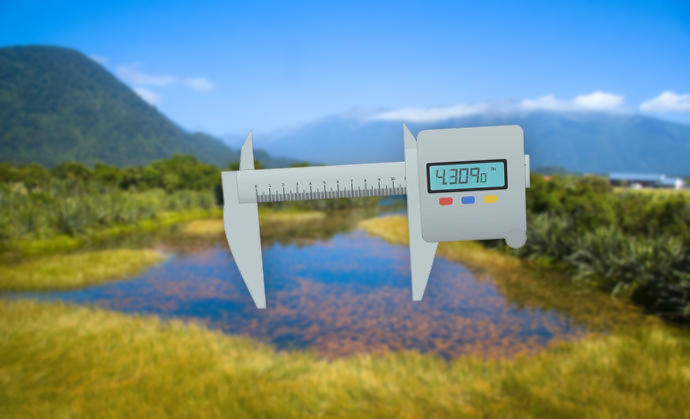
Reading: 4.3090 in
